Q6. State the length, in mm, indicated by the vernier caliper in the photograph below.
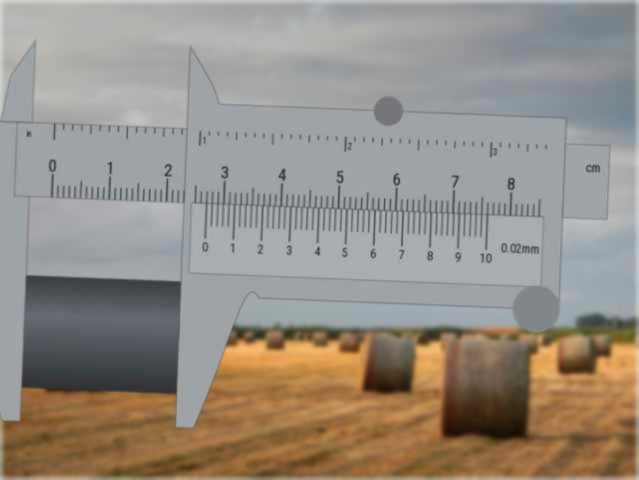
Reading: 27.0 mm
